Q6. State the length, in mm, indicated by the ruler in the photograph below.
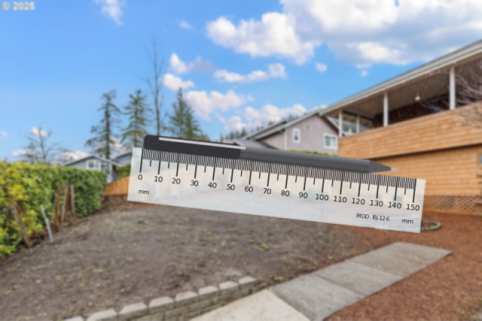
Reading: 140 mm
